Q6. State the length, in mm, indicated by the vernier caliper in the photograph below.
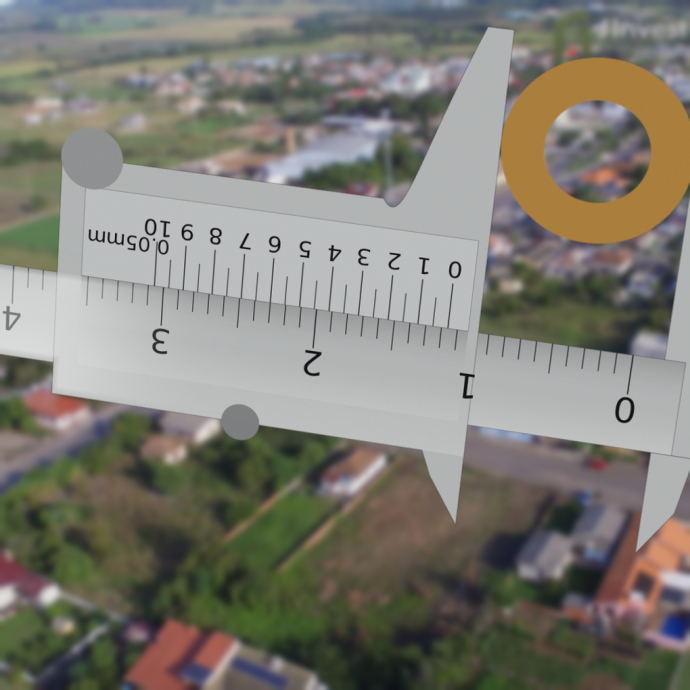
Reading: 11.6 mm
